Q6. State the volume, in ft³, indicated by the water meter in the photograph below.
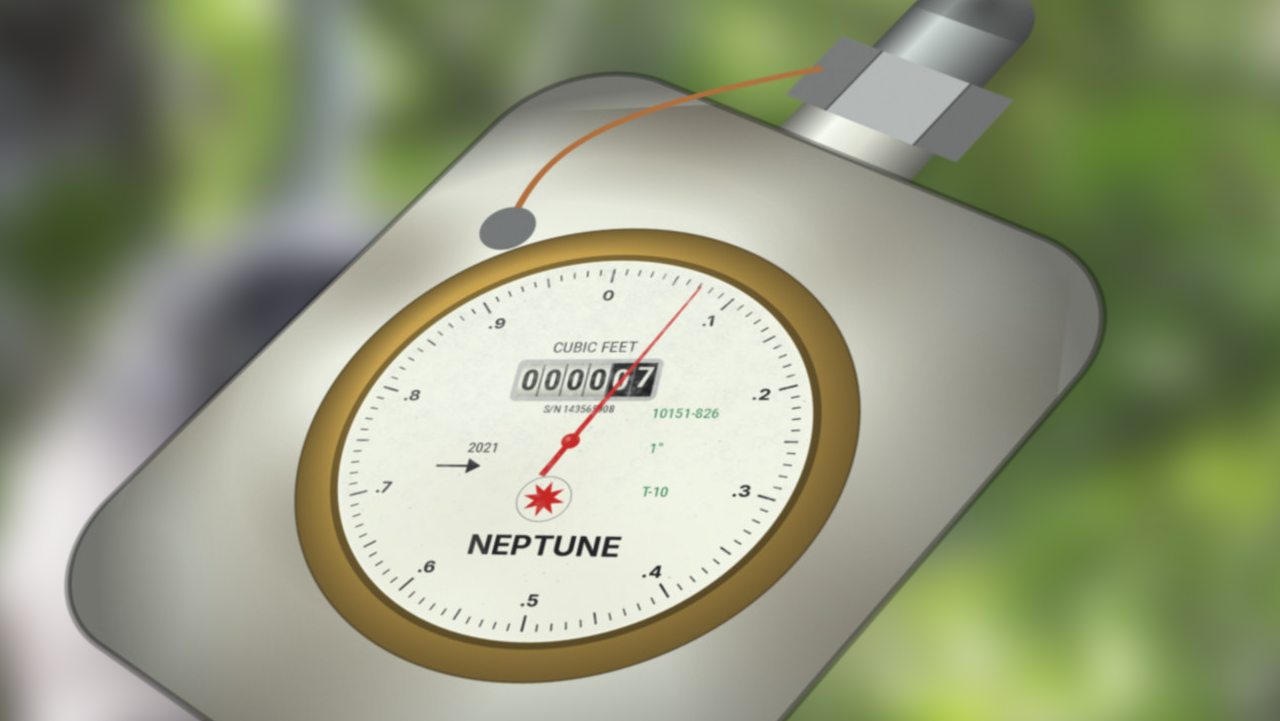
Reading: 7.07 ft³
